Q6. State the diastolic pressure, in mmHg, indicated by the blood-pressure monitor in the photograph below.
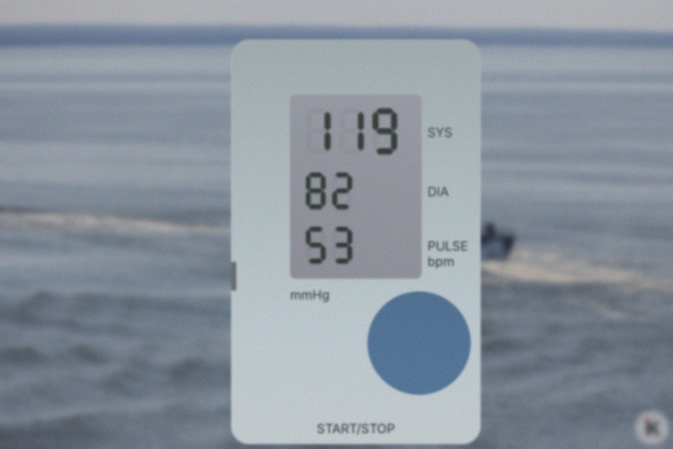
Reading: 82 mmHg
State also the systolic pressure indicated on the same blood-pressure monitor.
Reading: 119 mmHg
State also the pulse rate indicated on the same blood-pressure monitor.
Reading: 53 bpm
